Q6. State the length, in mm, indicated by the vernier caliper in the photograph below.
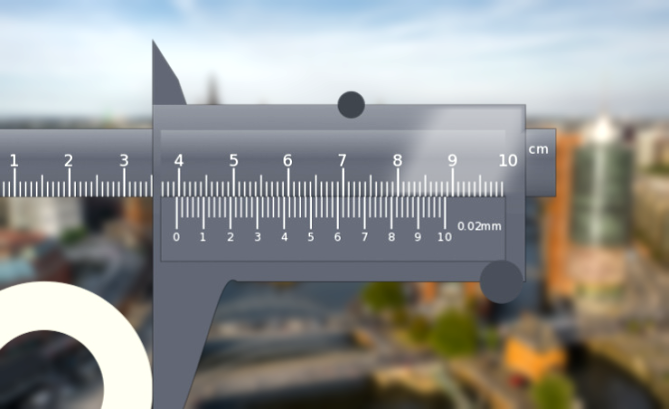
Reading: 39.6 mm
